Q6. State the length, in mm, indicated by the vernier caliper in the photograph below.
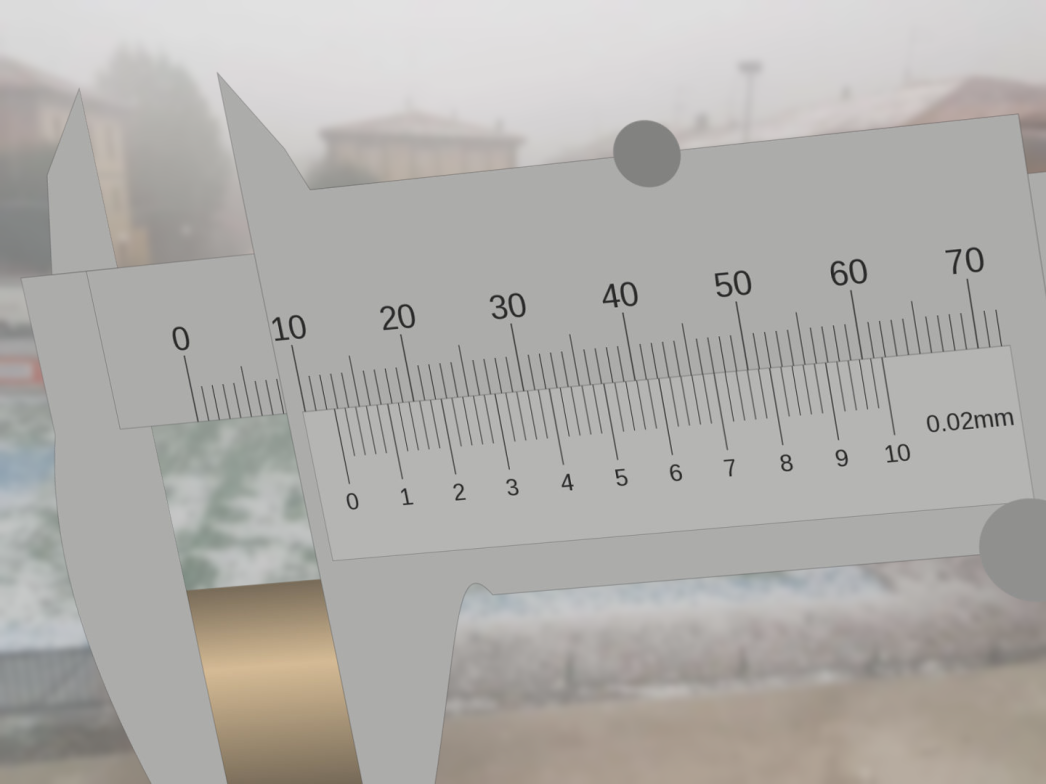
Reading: 12.7 mm
